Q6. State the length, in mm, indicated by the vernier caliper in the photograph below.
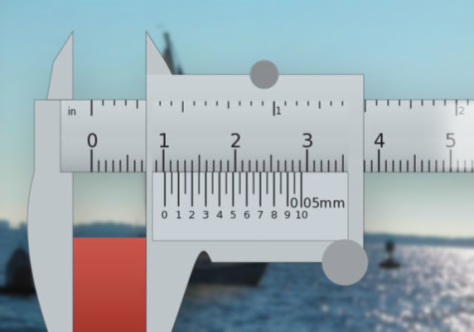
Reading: 10.2 mm
